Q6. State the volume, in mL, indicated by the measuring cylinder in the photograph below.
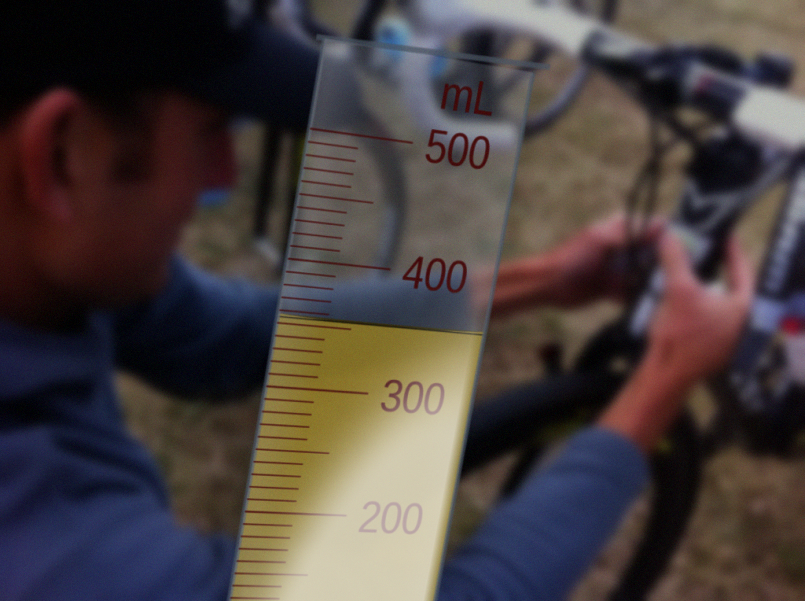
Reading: 355 mL
